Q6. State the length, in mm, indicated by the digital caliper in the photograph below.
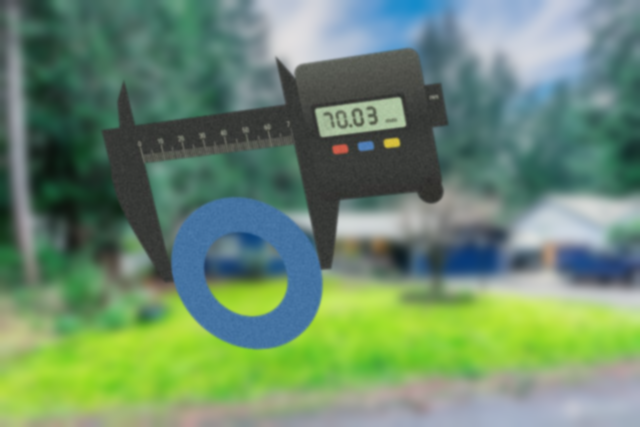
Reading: 70.03 mm
